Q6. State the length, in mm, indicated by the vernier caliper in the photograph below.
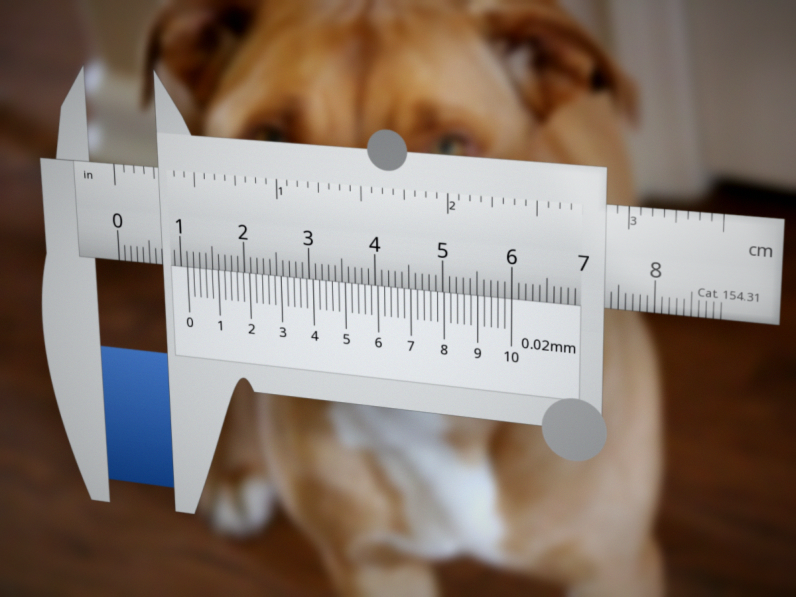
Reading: 11.0 mm
